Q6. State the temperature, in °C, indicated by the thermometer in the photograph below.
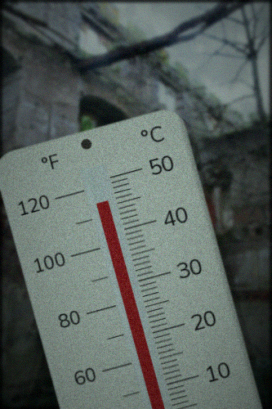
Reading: 46 °C
